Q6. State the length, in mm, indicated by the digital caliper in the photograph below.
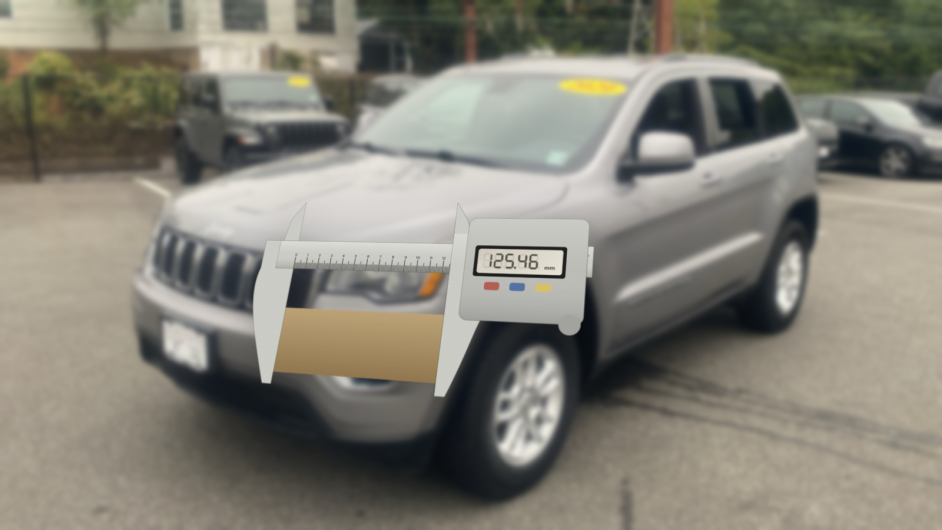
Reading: 125.46 mm
